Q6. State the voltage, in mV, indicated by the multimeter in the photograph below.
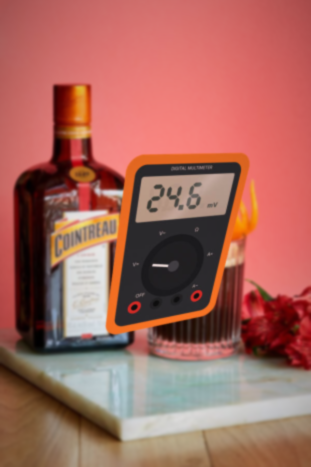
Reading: 24.6 mV
